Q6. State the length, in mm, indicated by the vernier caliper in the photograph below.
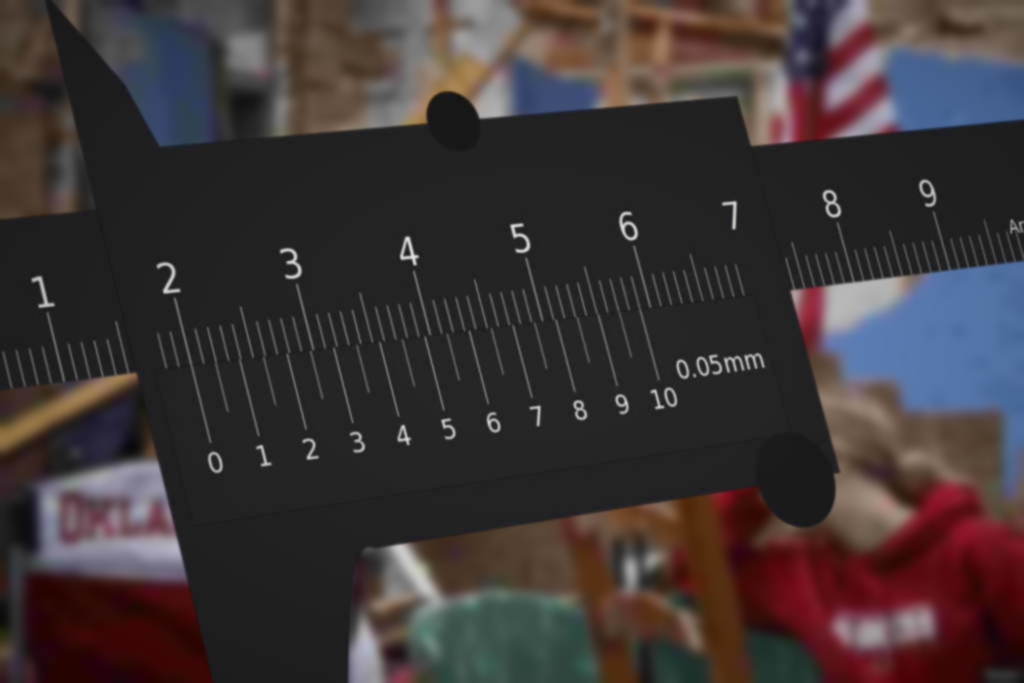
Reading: 20.0 mm
